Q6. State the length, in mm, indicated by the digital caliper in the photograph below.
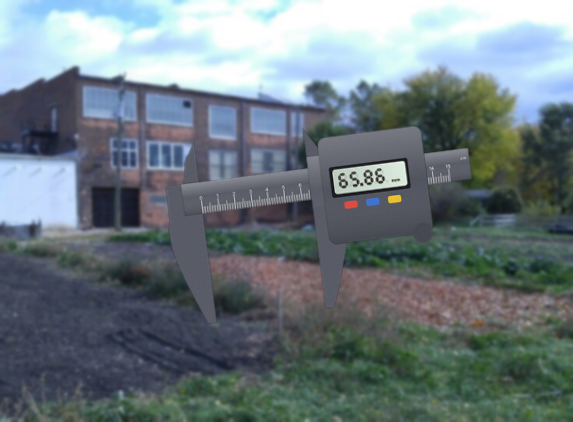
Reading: 65.86 mm
